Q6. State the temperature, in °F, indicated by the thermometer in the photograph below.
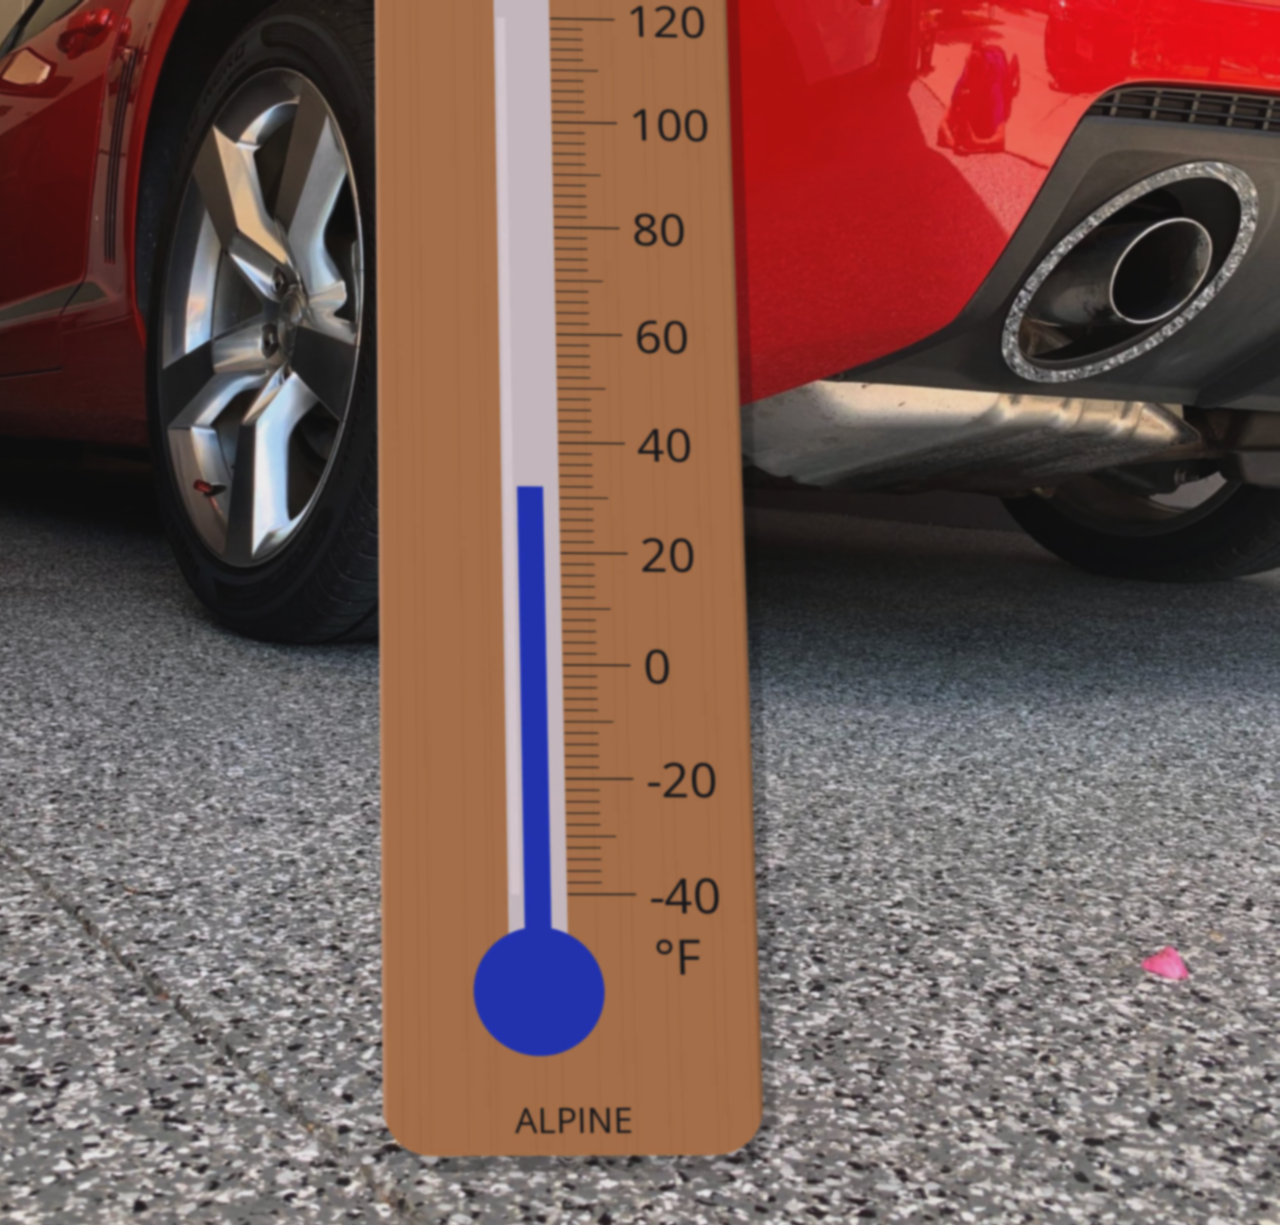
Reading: 32 °F
